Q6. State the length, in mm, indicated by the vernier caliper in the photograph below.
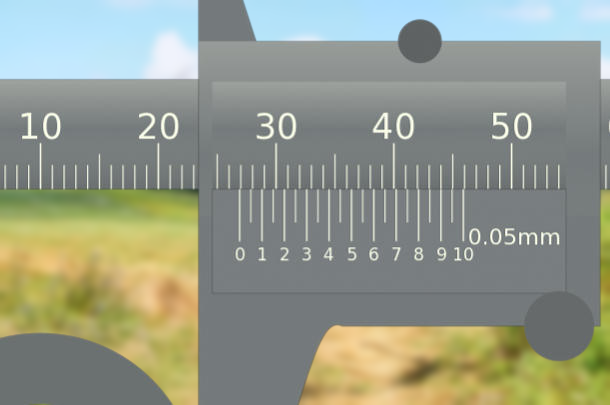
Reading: 26.9 mm
